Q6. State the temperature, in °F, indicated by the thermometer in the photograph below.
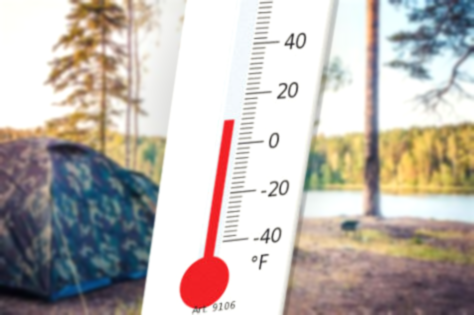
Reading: 10 °F
